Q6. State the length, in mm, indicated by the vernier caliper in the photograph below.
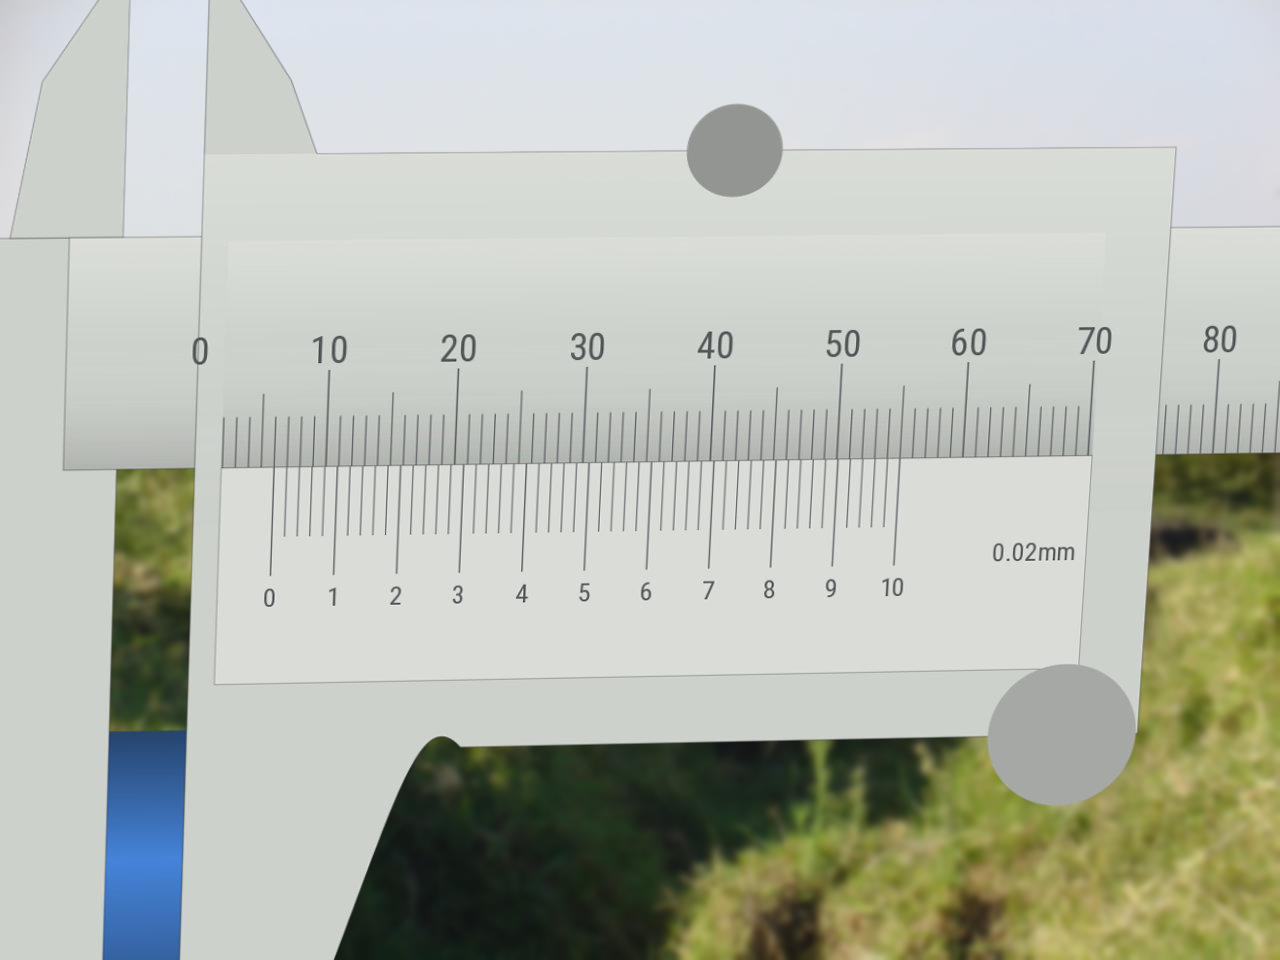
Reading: 6.0 mm
